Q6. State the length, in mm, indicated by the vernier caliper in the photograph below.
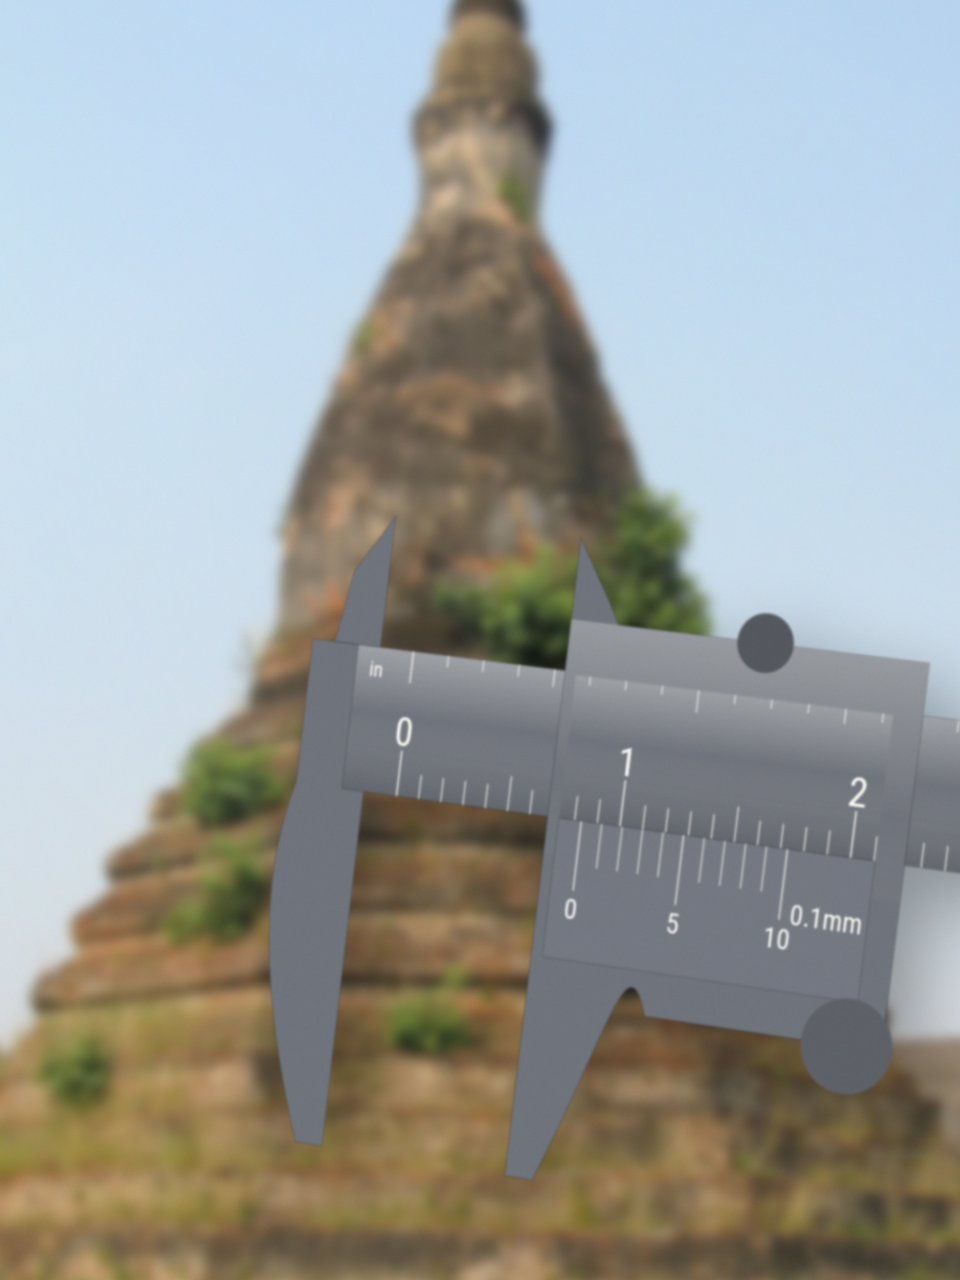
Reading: 8.3 mm
